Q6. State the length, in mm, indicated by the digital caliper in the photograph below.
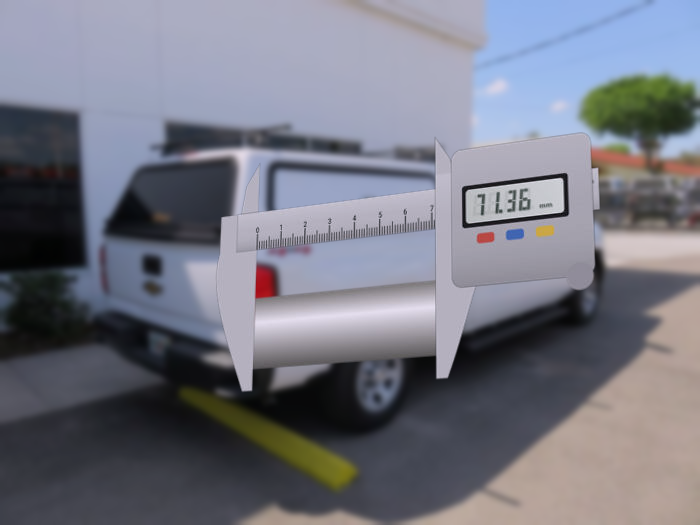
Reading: 71.36 mm
